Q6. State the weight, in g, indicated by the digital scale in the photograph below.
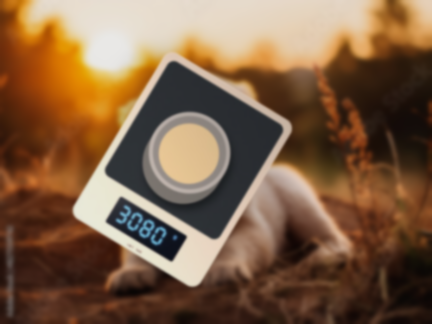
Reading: 3080 g
